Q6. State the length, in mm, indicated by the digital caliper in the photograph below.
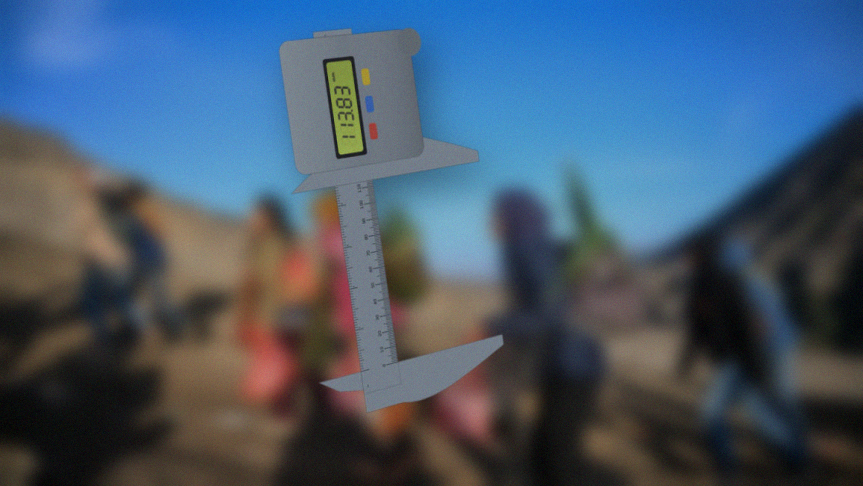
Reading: 113.83 mm
